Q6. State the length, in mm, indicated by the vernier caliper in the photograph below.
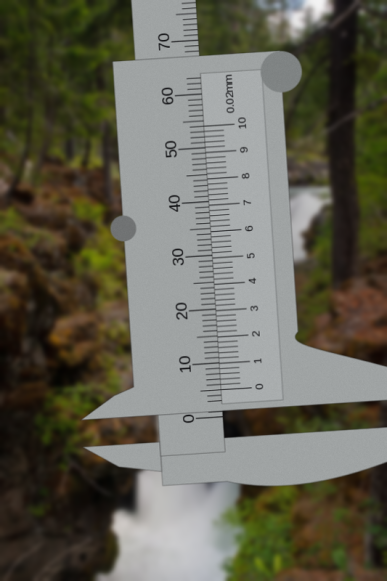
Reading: 5.0 mm
